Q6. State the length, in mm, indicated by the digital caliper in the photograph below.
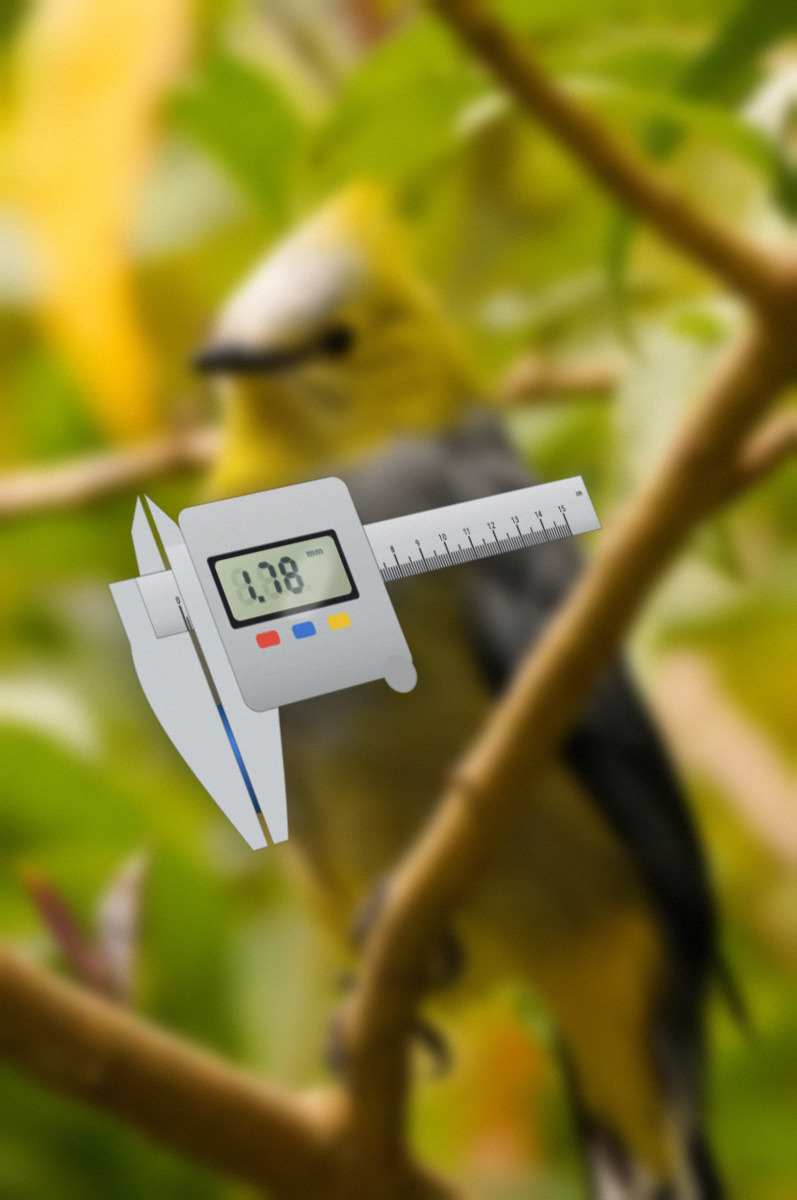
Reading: 1.78 mm
